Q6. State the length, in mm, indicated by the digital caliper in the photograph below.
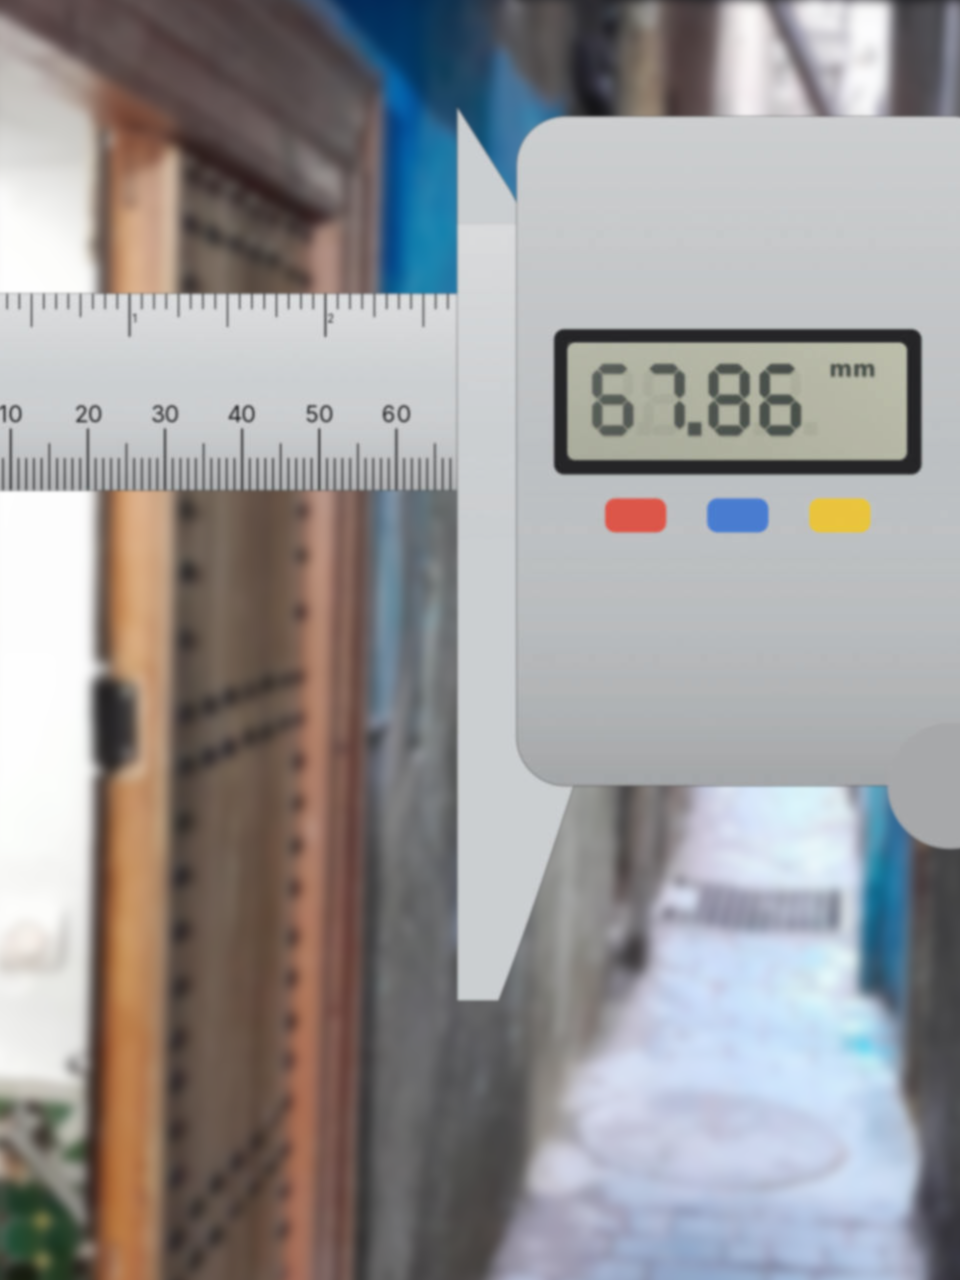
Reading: 67.86 mm
